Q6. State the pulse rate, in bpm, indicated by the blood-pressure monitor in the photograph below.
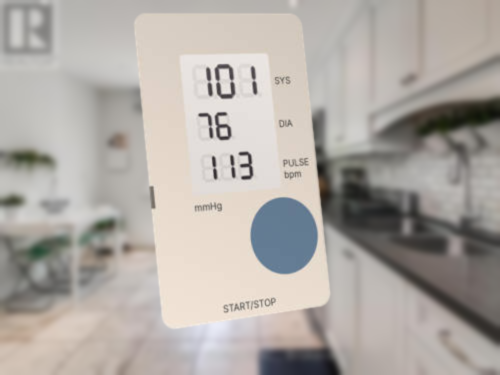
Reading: 113 bpm
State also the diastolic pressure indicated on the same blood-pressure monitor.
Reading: 76 mmHg
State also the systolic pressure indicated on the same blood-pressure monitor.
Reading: 101 mmHg
